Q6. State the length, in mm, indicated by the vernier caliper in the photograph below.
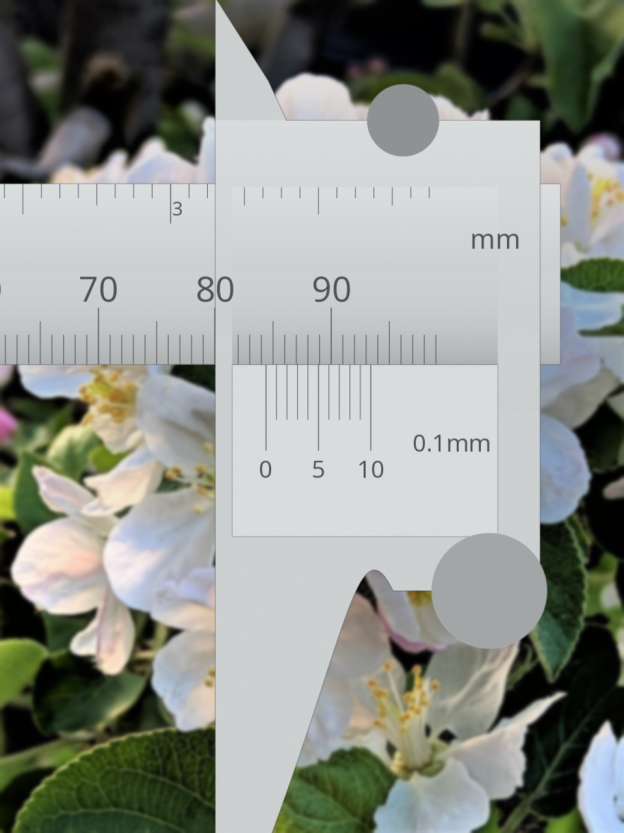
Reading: 84.4 mm
